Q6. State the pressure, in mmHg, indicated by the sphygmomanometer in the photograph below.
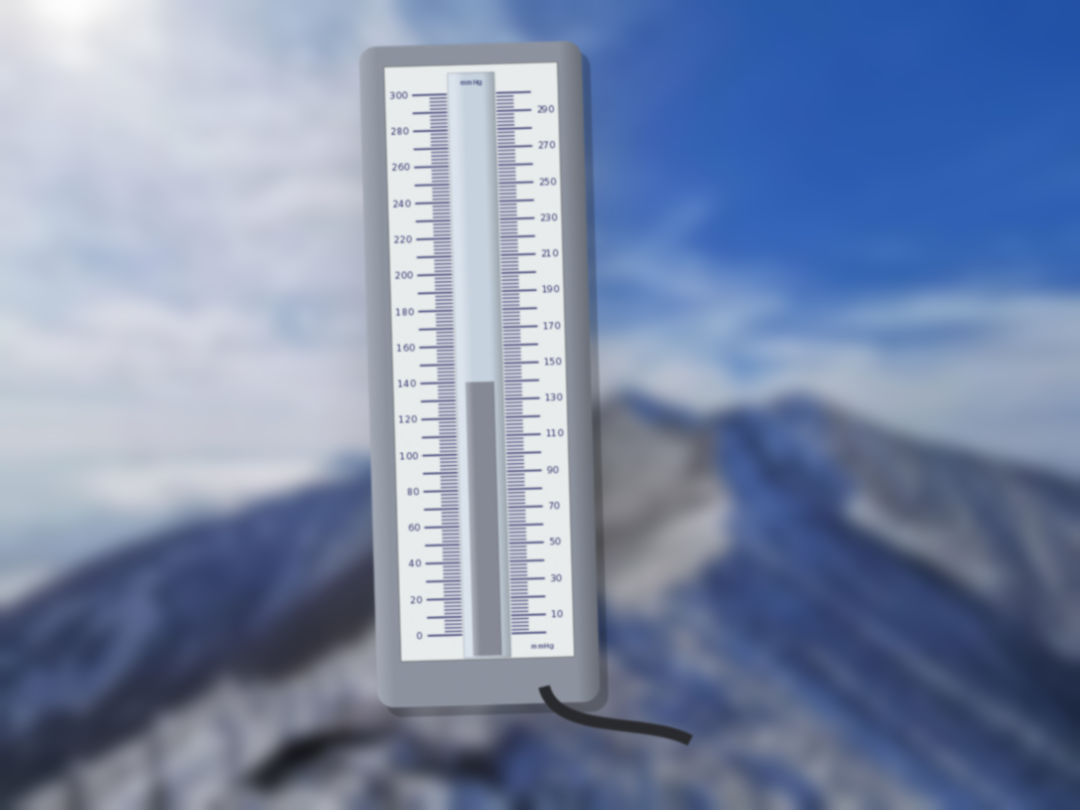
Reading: 140 mmHg
